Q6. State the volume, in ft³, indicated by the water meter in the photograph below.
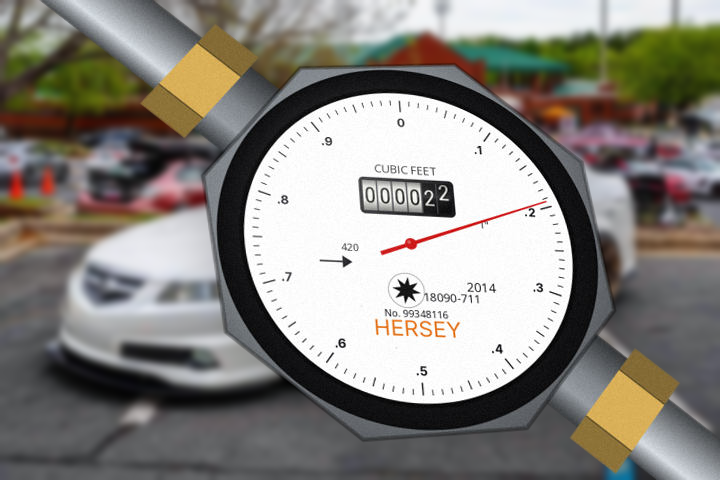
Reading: 22.19 ft³
